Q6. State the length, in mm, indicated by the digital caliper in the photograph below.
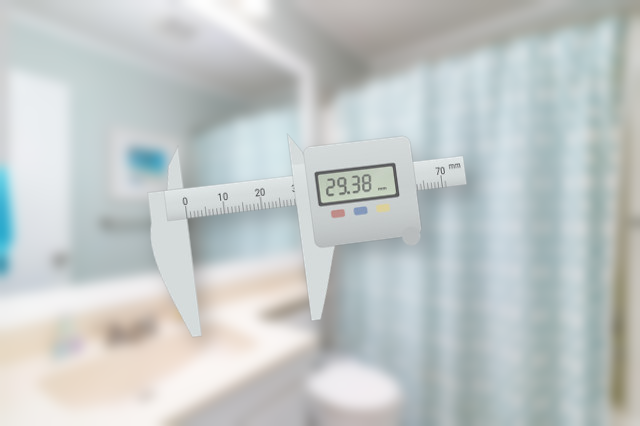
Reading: 29.38 mm
